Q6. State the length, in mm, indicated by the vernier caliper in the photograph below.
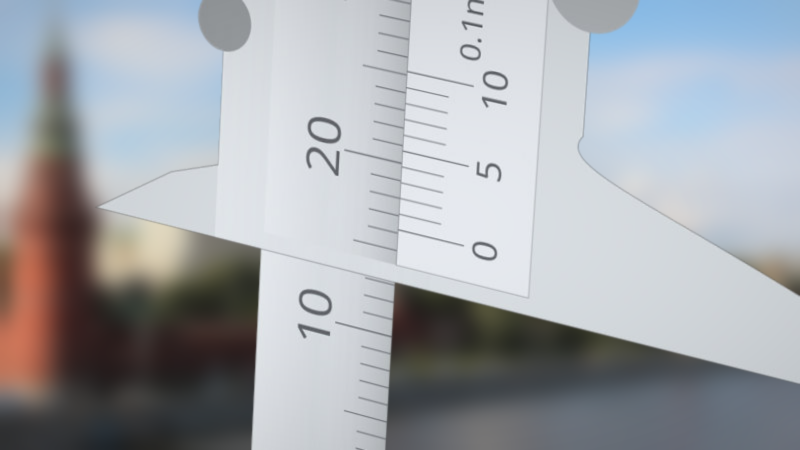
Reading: 16.2 mm
